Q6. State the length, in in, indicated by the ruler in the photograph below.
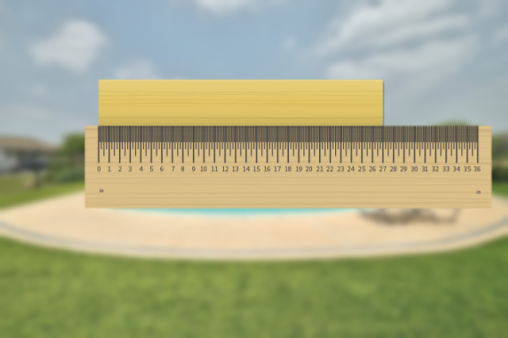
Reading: 27 in
